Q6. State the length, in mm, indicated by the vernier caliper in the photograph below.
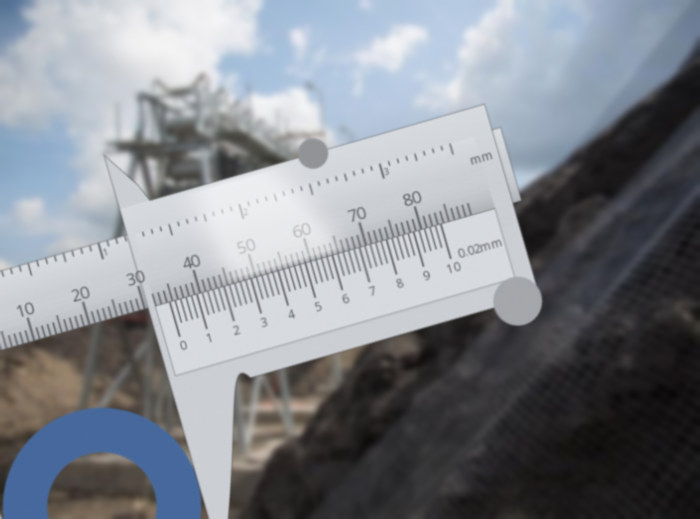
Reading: 34.5 mm
